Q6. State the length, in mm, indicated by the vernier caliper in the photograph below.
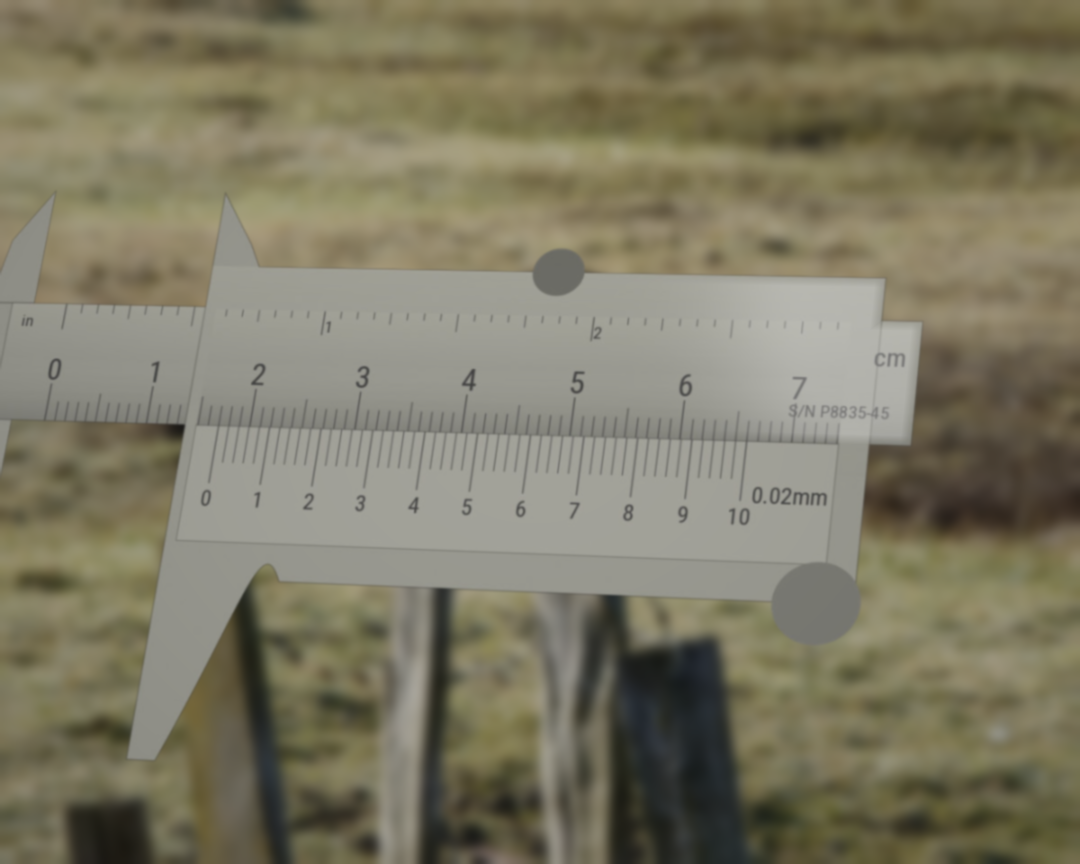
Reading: 17.0 mm
